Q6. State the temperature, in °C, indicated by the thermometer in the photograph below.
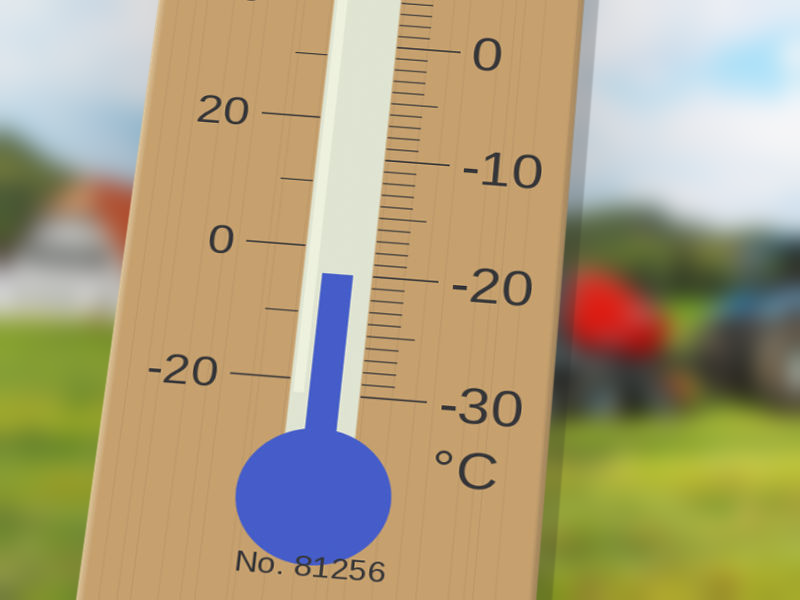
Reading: -20 °C
